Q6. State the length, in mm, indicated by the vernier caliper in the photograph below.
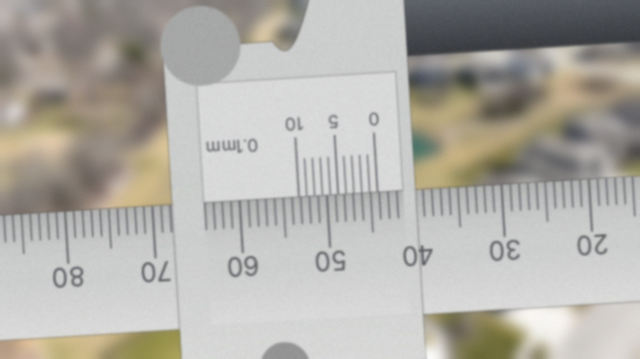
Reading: 44.2 mm
